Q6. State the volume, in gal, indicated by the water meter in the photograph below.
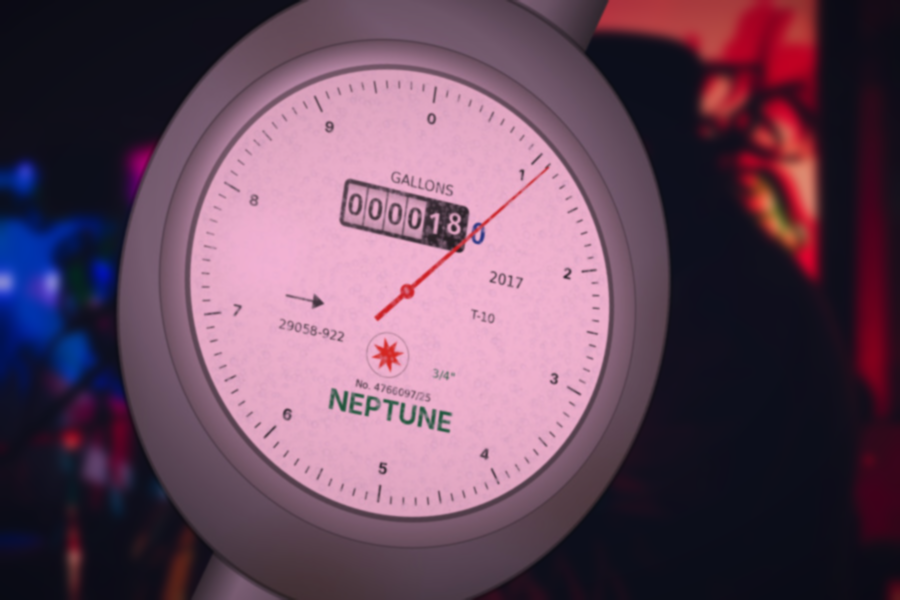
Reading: 181.1 gal
